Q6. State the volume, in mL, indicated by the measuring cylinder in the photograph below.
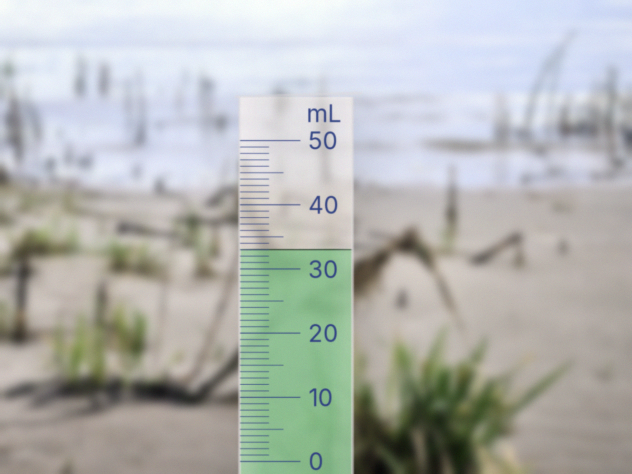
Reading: 33 mL
